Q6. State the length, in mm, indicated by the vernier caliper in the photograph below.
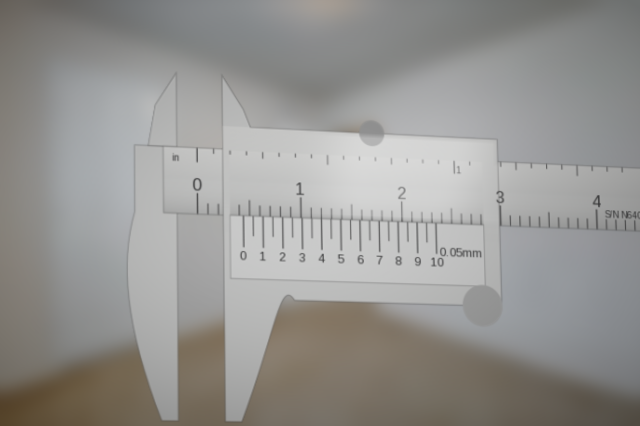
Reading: 4.4 mm
